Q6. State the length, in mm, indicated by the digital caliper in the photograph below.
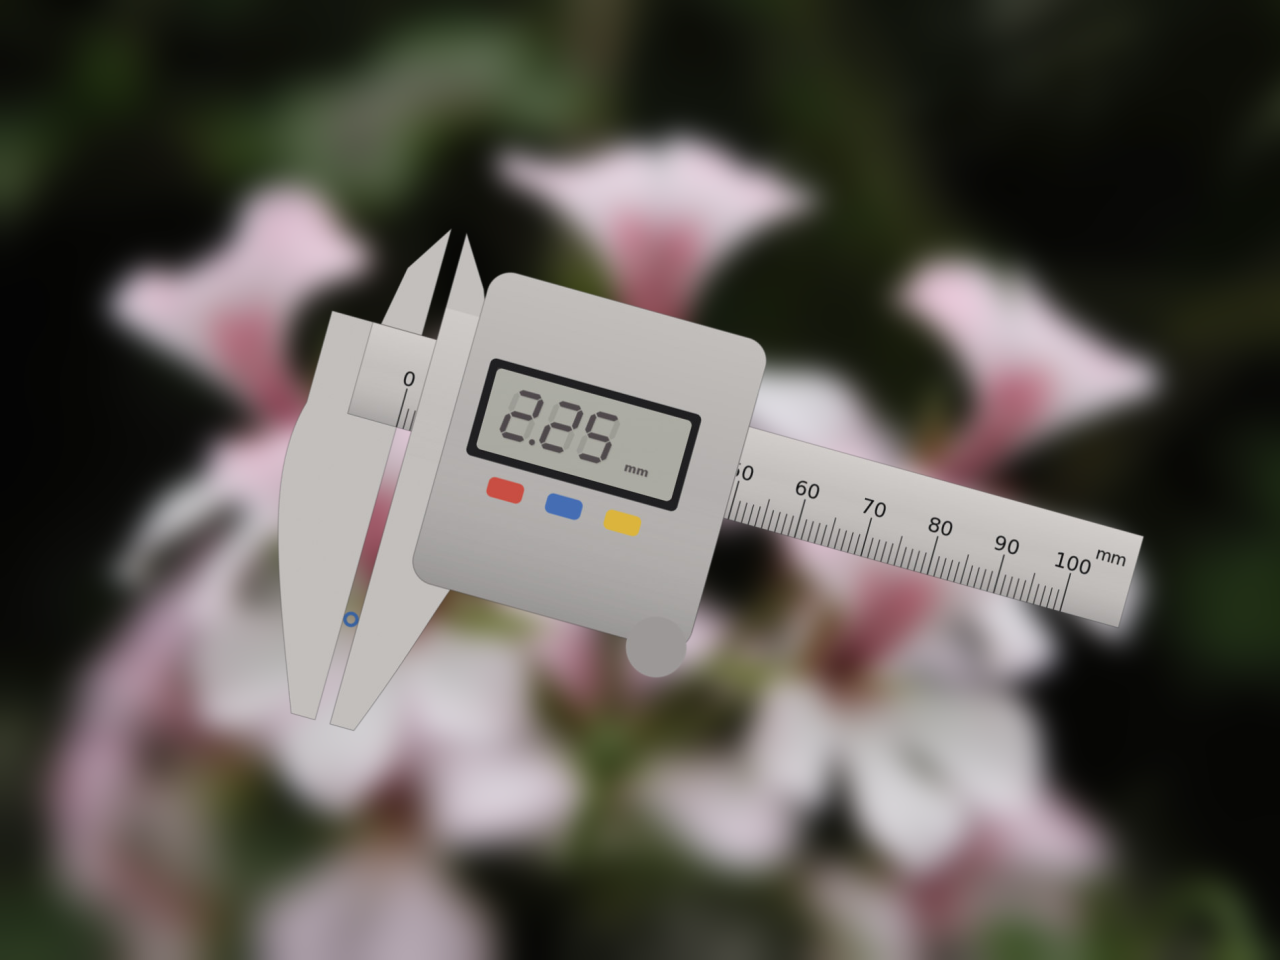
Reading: 2.25 mm
